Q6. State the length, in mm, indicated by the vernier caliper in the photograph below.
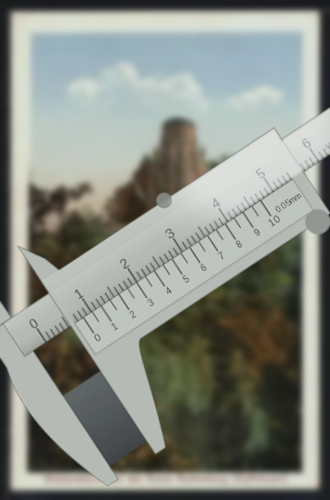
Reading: 8.2 mm
